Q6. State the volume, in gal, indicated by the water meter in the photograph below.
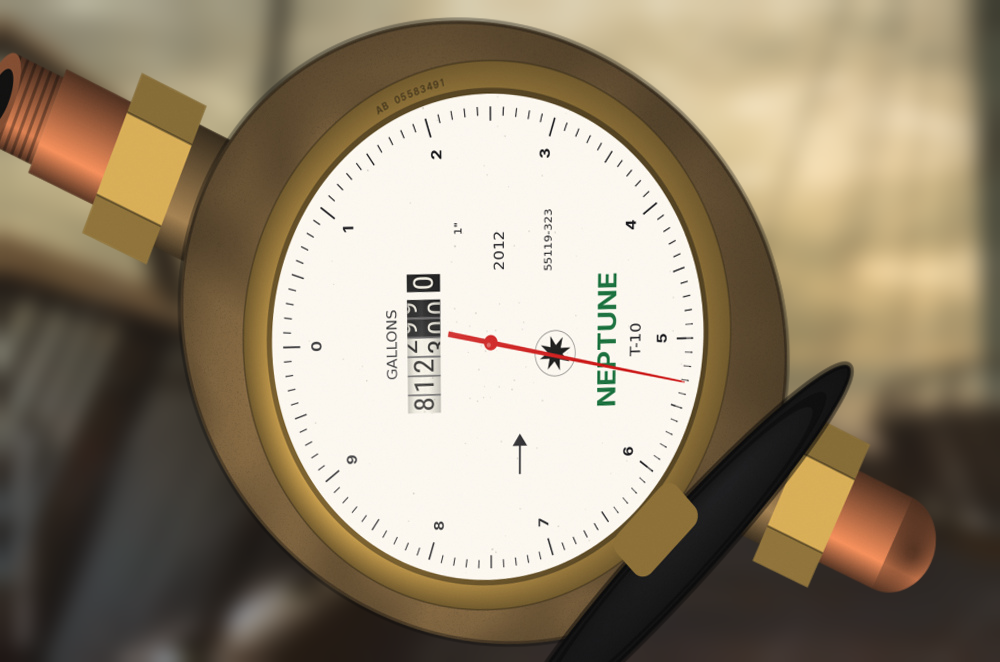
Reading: 8122995.3 gal
